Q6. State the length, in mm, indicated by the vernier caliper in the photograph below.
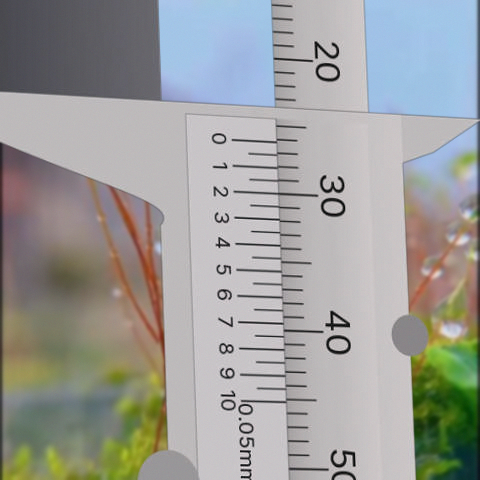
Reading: 26.2 mm
